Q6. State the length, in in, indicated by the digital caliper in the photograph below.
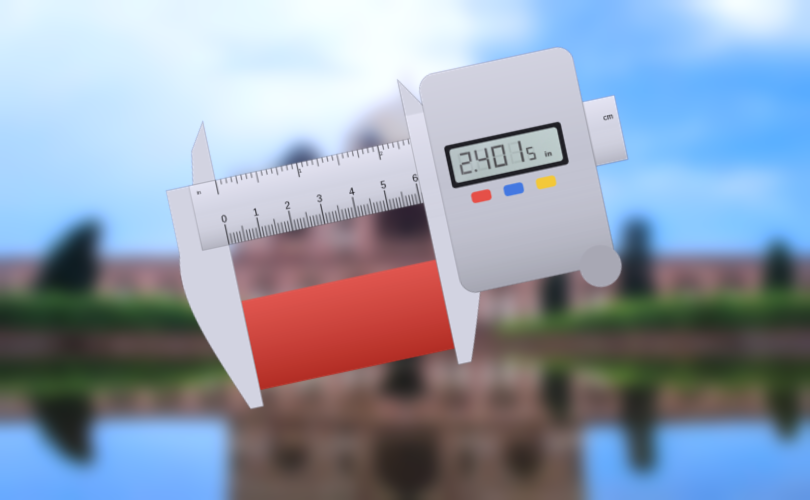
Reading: 2.4015 in
